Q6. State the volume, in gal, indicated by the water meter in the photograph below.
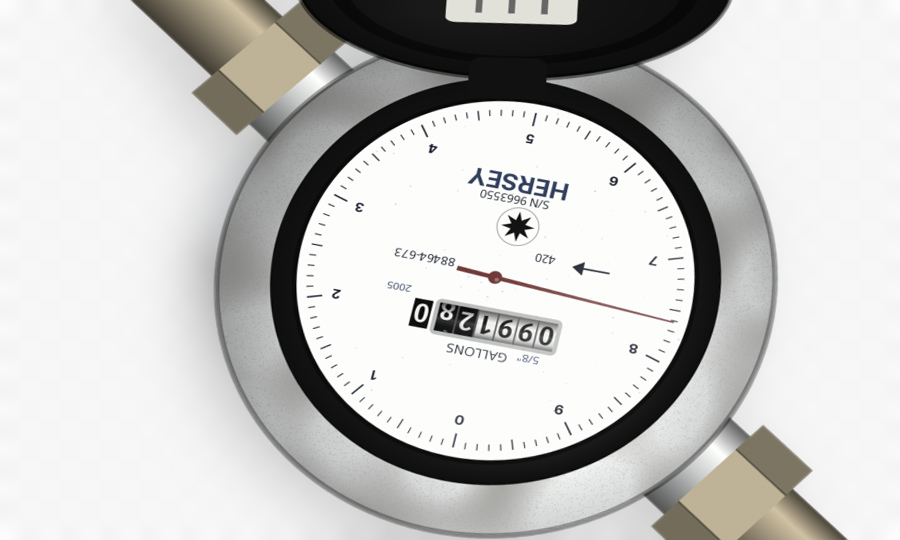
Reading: 991277.6 gal
